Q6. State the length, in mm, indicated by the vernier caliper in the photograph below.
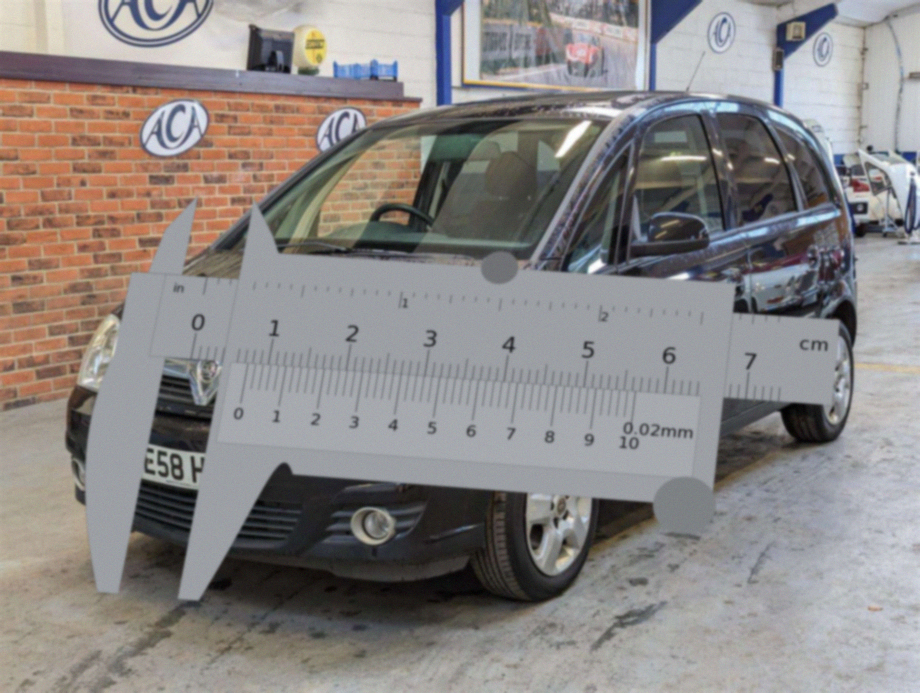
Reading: 7.4 mm
